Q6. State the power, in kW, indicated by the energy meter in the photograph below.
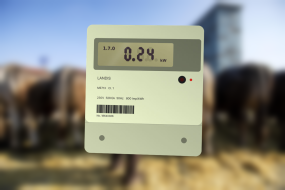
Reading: 0.24 kW
